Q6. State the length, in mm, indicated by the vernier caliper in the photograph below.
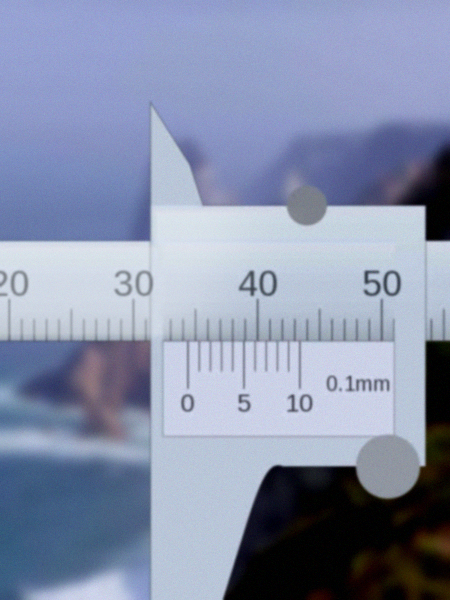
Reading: 34.4 mm
